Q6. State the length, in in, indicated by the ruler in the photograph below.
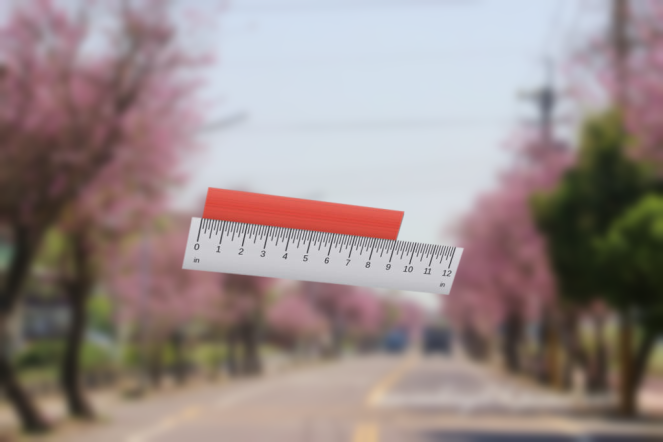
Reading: 9 in
